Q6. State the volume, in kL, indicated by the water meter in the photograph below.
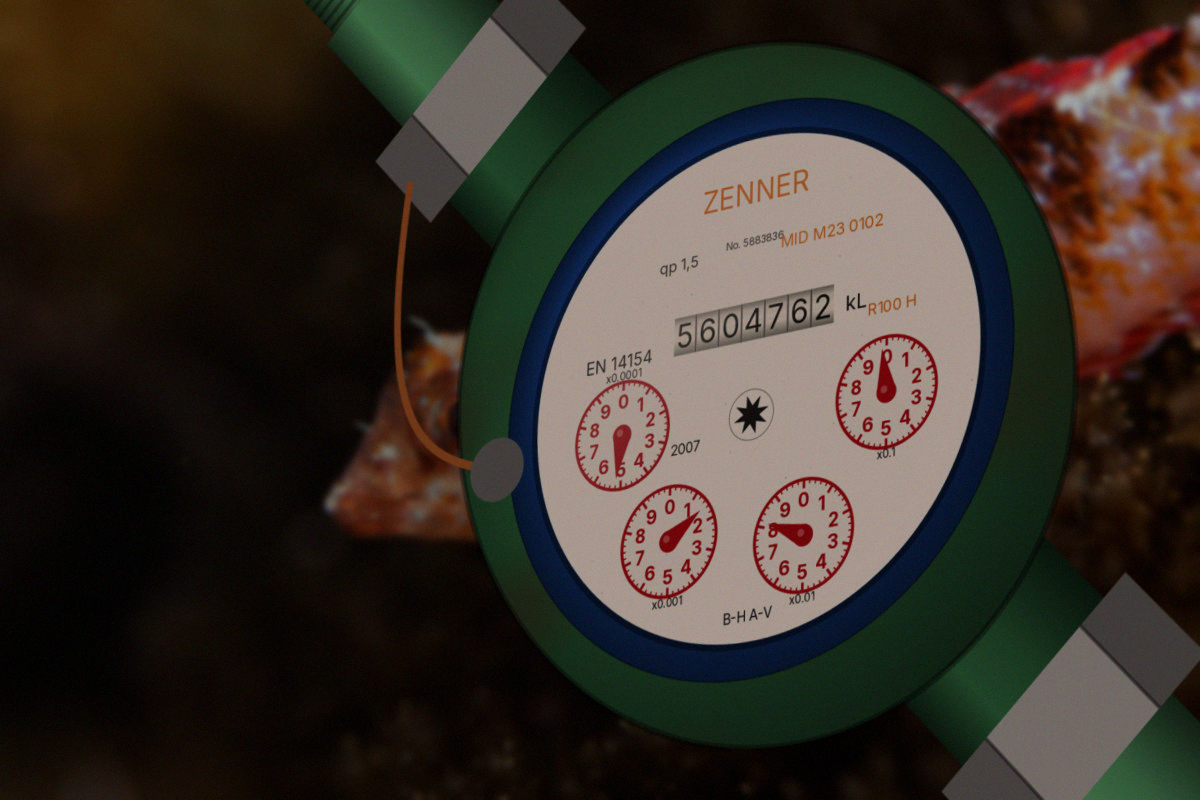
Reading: 5604761.9815 kL
